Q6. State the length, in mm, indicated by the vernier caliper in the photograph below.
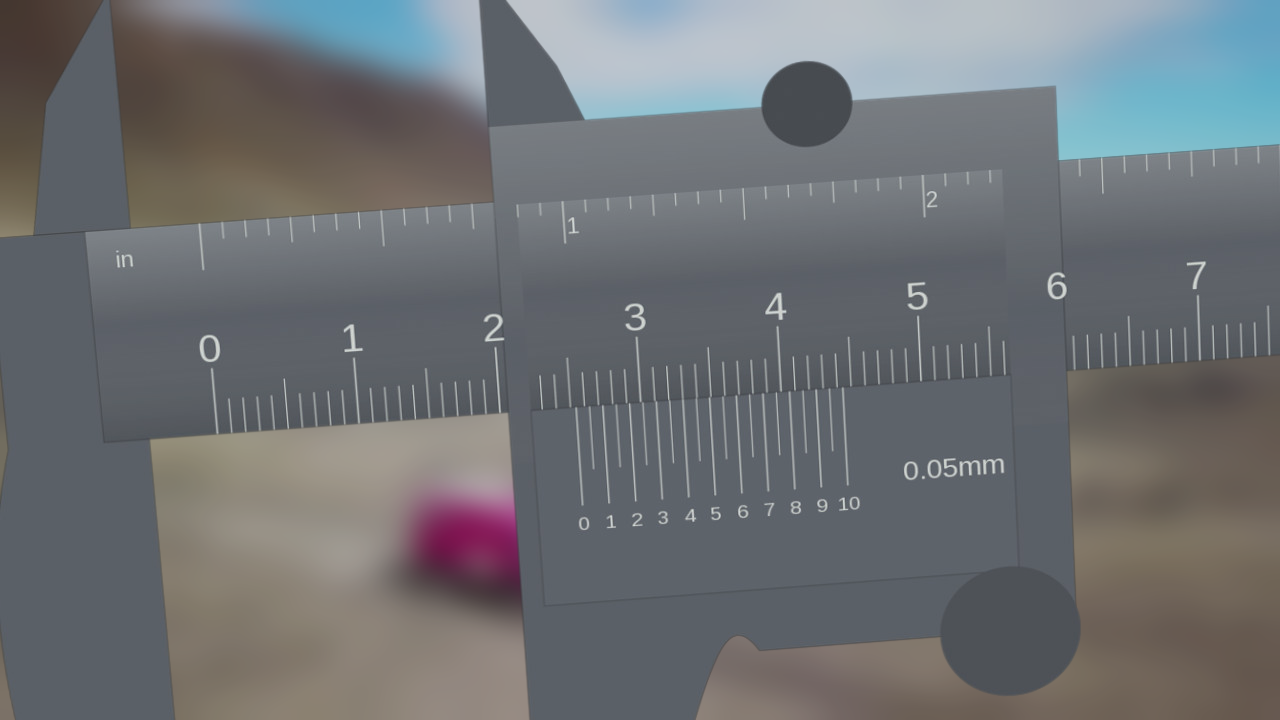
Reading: 25.4 mm
